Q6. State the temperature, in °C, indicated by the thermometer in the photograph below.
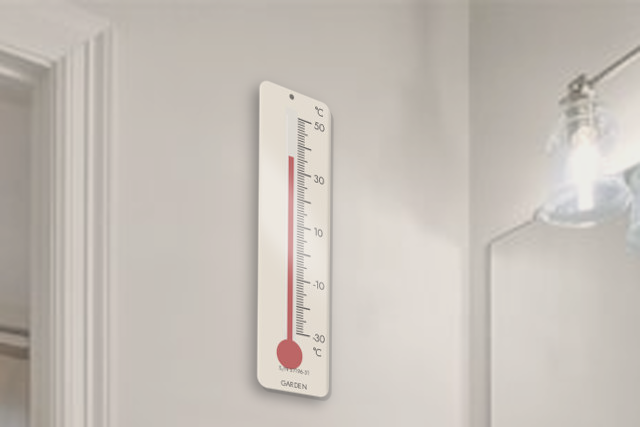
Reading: 35 °C
